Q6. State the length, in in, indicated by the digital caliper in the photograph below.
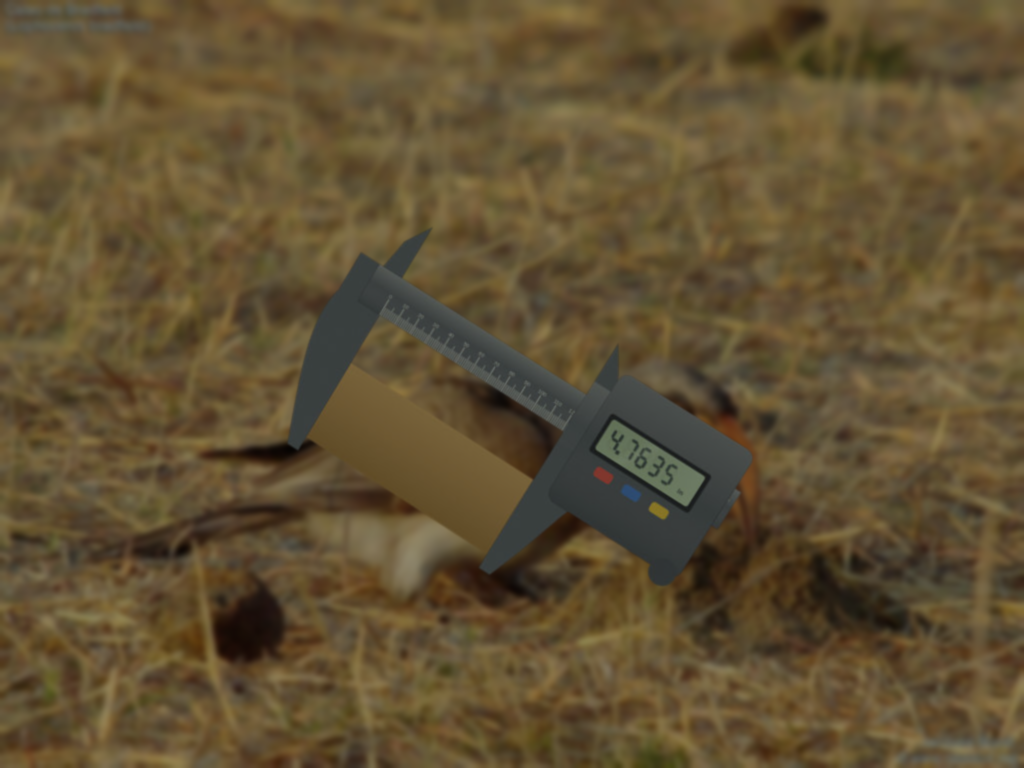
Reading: 4.7635 in
